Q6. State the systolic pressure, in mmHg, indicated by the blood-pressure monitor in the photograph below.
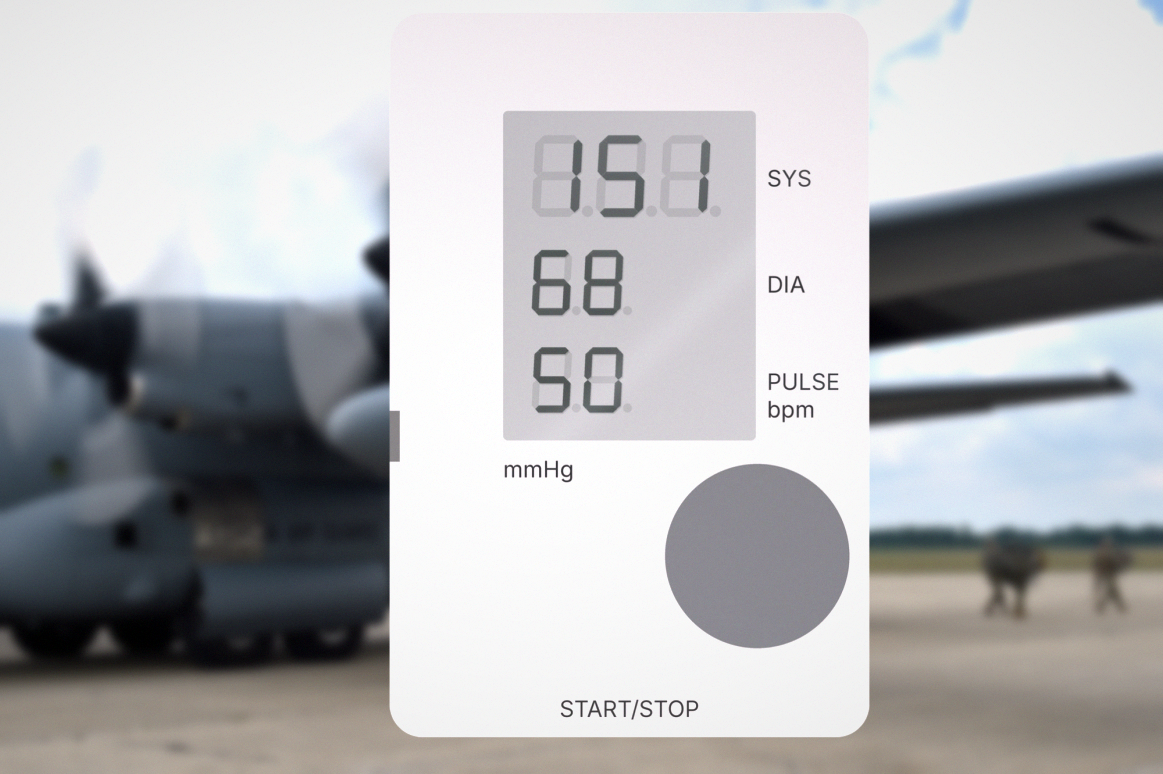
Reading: 151 mmHg
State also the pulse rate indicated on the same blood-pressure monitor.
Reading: 50 bpm
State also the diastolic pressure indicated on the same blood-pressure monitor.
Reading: 68 mmHg
